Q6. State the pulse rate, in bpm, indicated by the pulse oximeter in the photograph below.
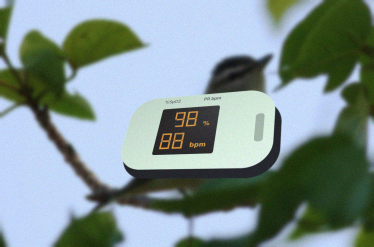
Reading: 88 bpm
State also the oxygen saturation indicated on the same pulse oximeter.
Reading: 98 %
